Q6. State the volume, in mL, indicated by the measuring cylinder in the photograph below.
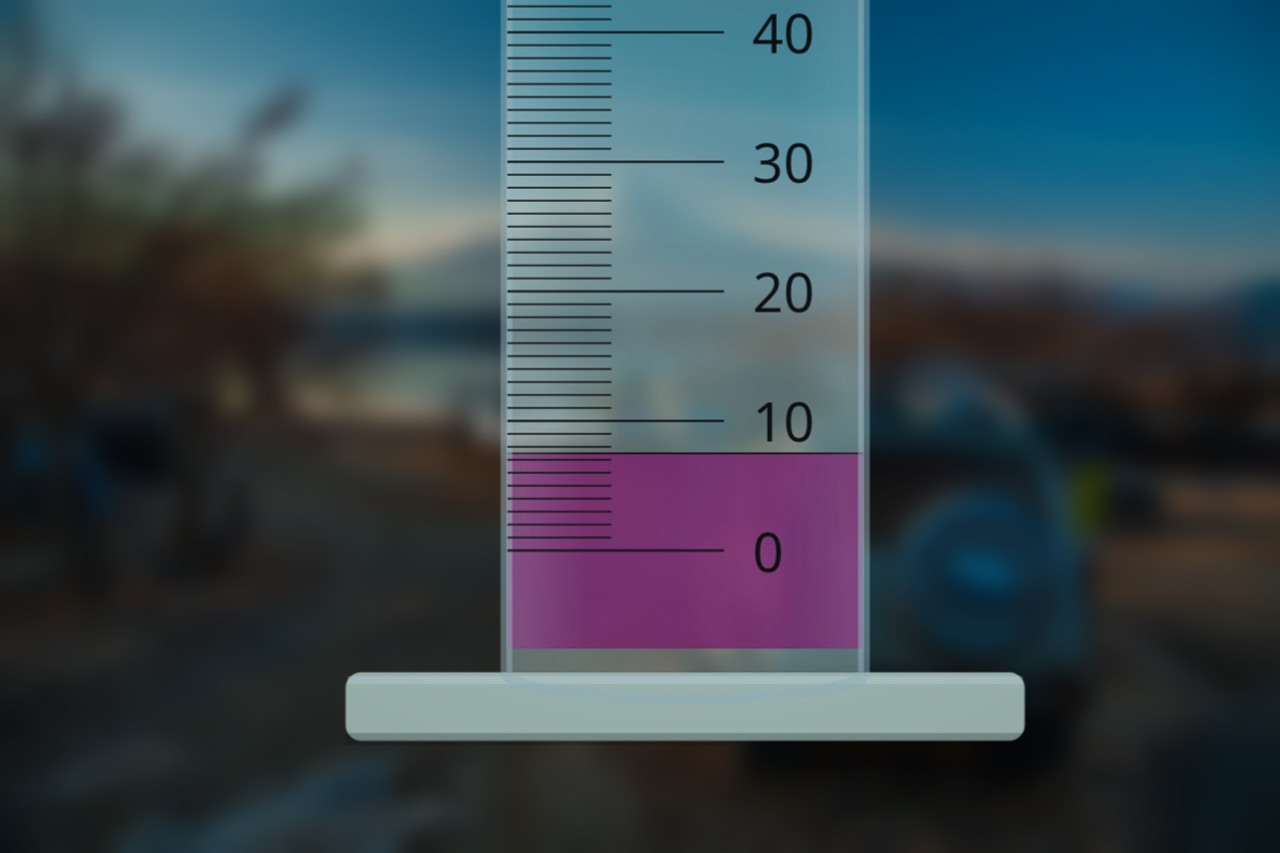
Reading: 7.5 mL
